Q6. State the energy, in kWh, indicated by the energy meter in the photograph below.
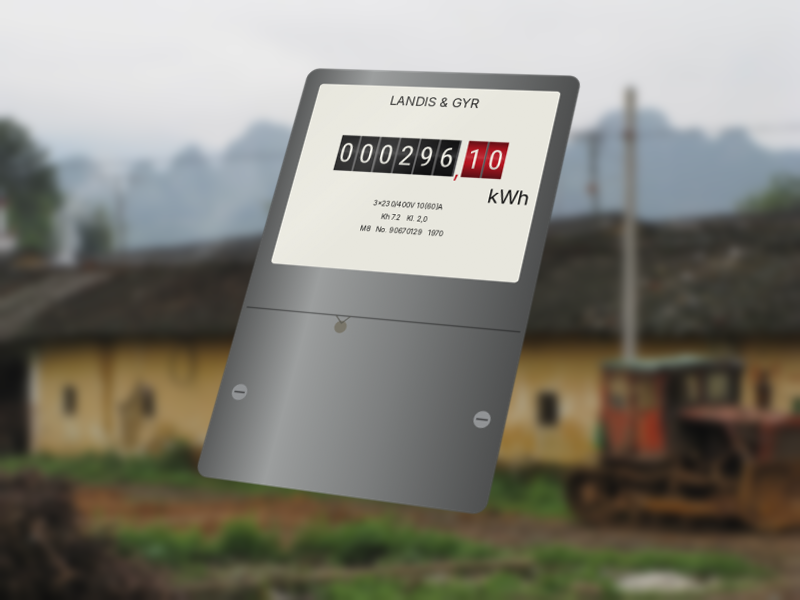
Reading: 296.10 kWh
